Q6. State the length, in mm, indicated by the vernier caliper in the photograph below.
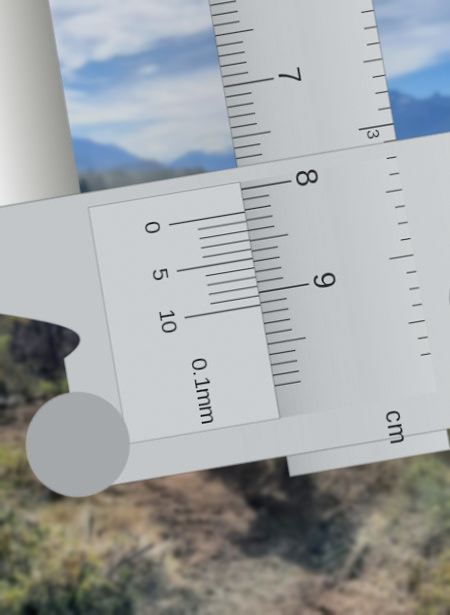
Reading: 82.2 mm
